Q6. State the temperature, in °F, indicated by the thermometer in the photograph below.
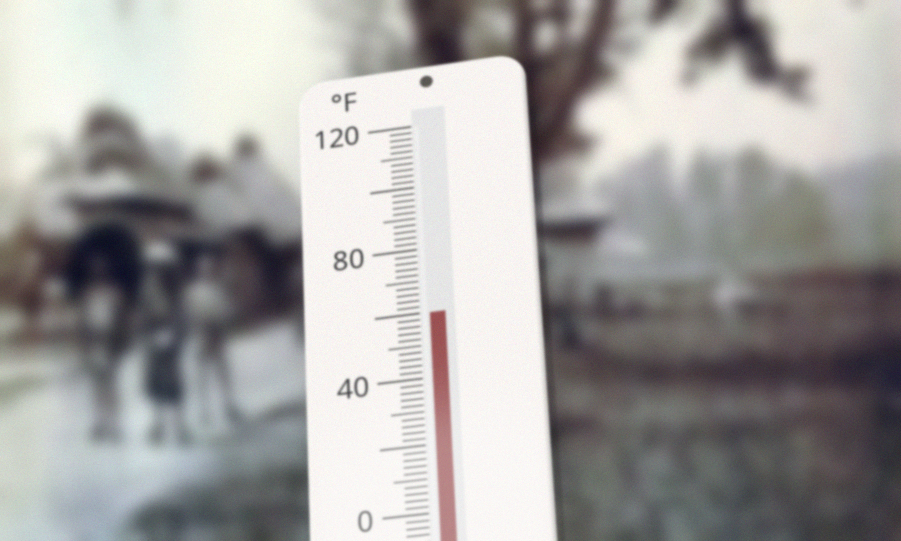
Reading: 60 °F
